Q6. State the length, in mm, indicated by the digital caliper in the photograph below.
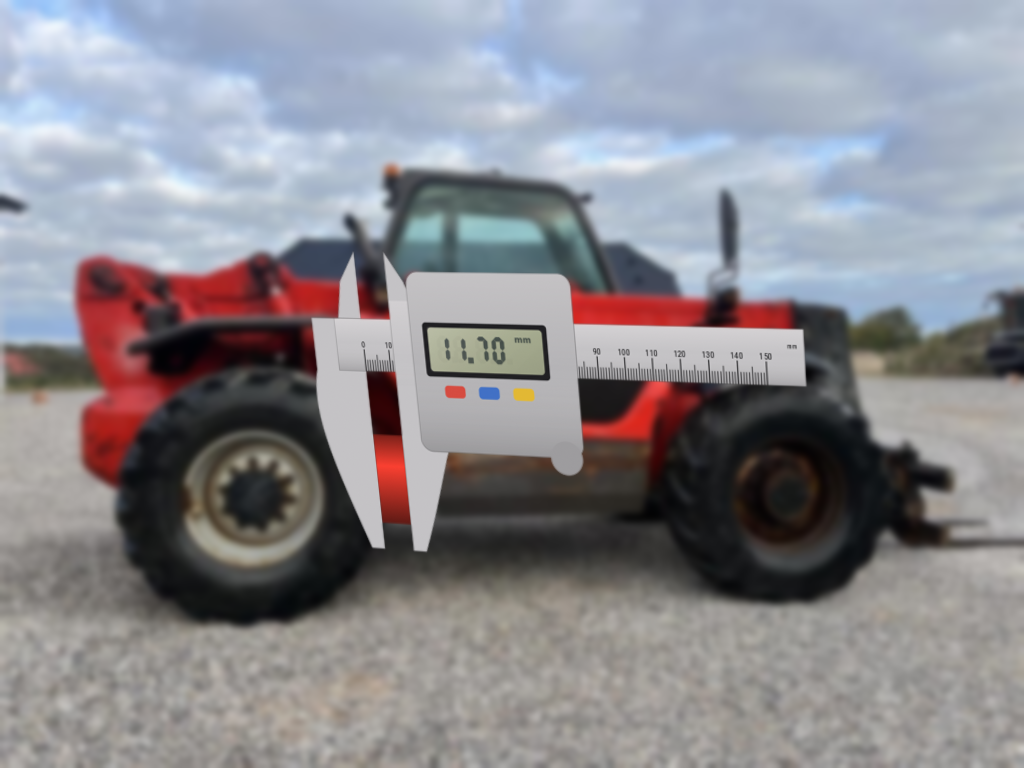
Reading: 11.70 mm
